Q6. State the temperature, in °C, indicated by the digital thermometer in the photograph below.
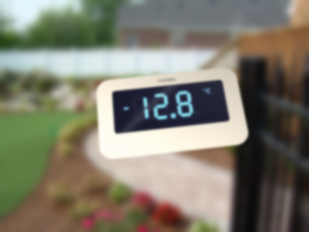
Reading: -12.8 °C
